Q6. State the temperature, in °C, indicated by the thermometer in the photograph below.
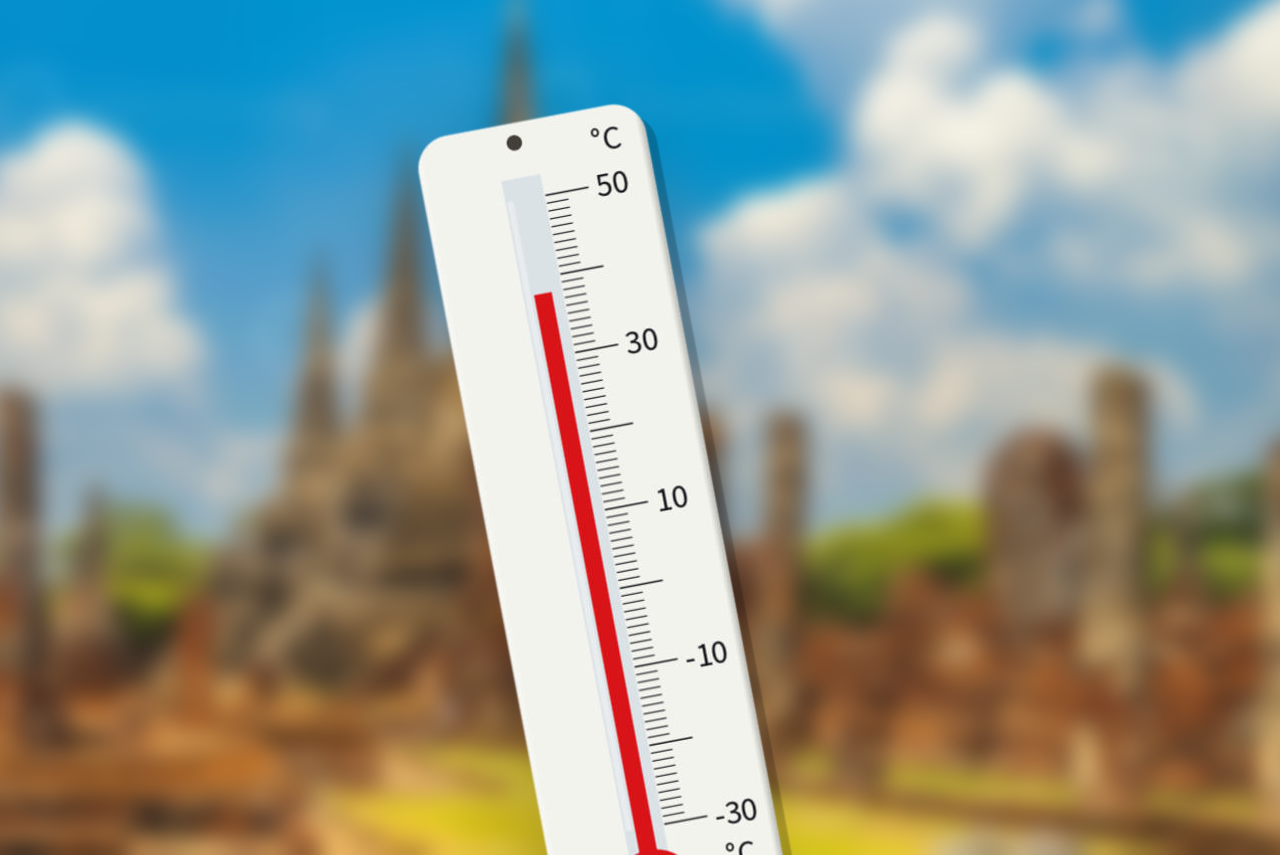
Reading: 38 °C
